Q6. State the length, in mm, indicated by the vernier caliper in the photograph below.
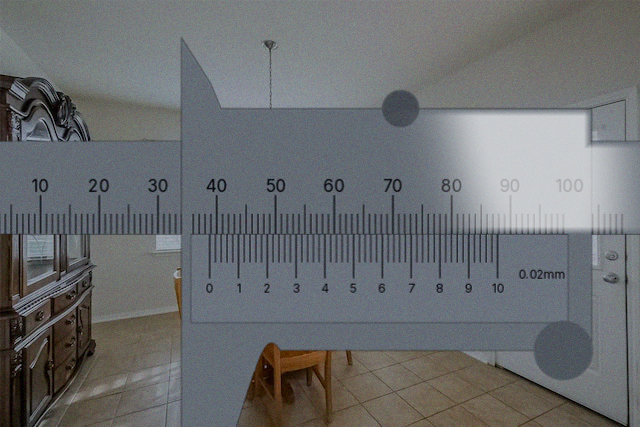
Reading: 38.8 mm
